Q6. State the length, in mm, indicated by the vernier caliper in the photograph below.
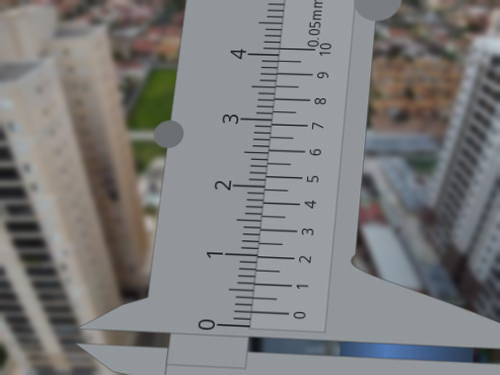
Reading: 2.0 mm
